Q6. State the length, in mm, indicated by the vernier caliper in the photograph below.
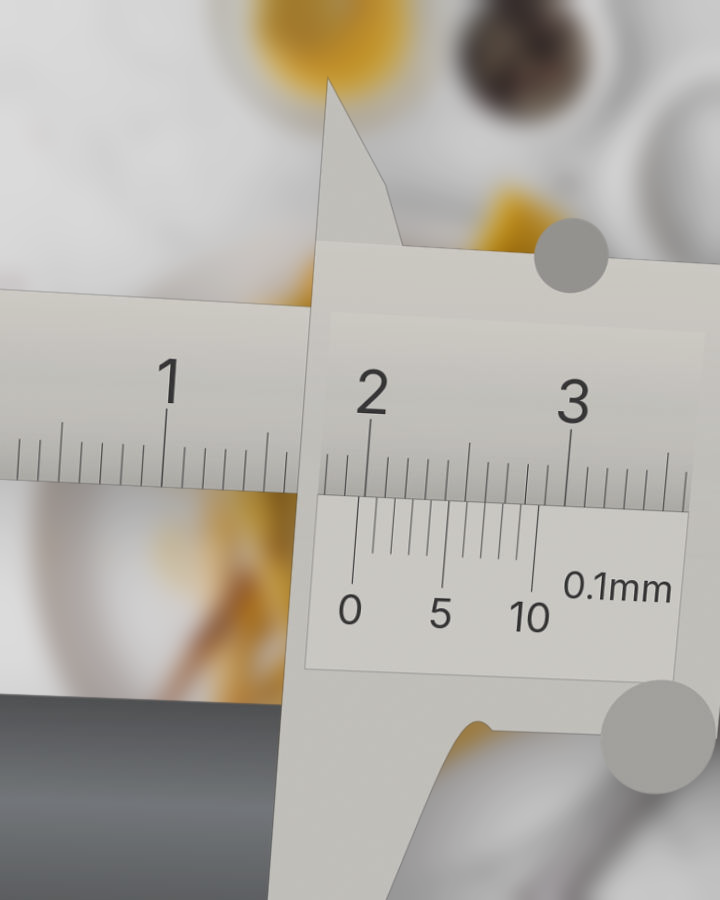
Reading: 19.7 mm
